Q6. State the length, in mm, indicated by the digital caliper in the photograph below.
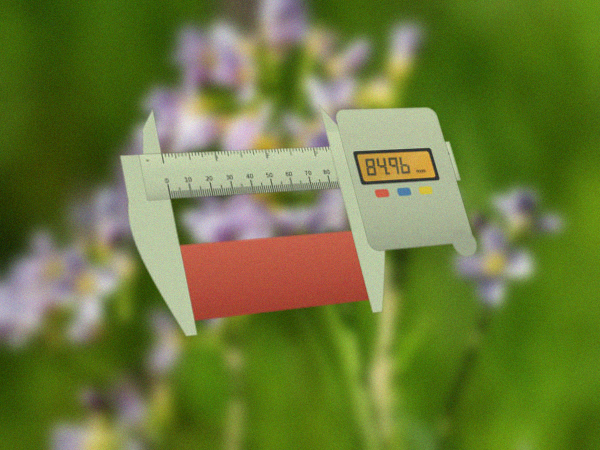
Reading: 84.96 mm
